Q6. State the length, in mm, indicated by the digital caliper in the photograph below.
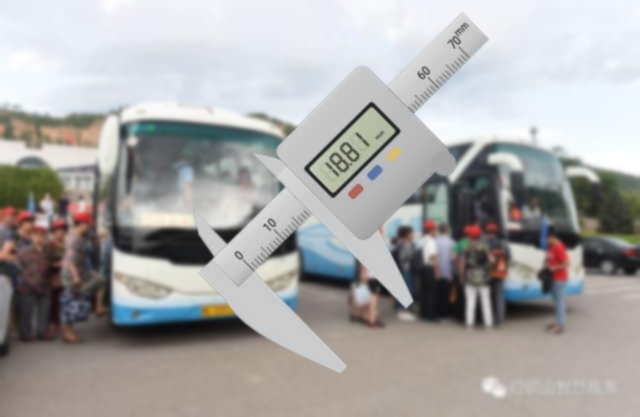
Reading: 18.81 mm
